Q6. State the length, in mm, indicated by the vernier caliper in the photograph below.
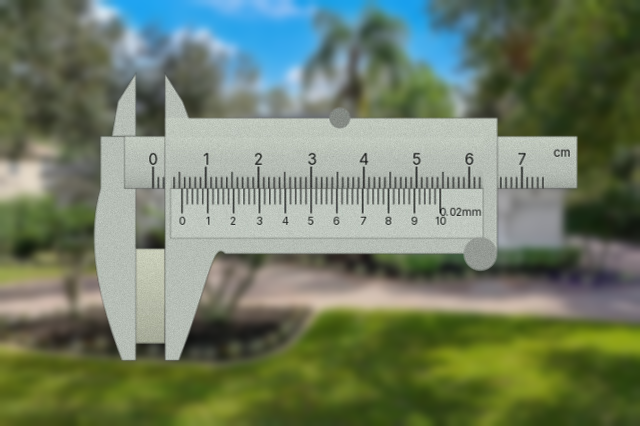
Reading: 5.5 mm
